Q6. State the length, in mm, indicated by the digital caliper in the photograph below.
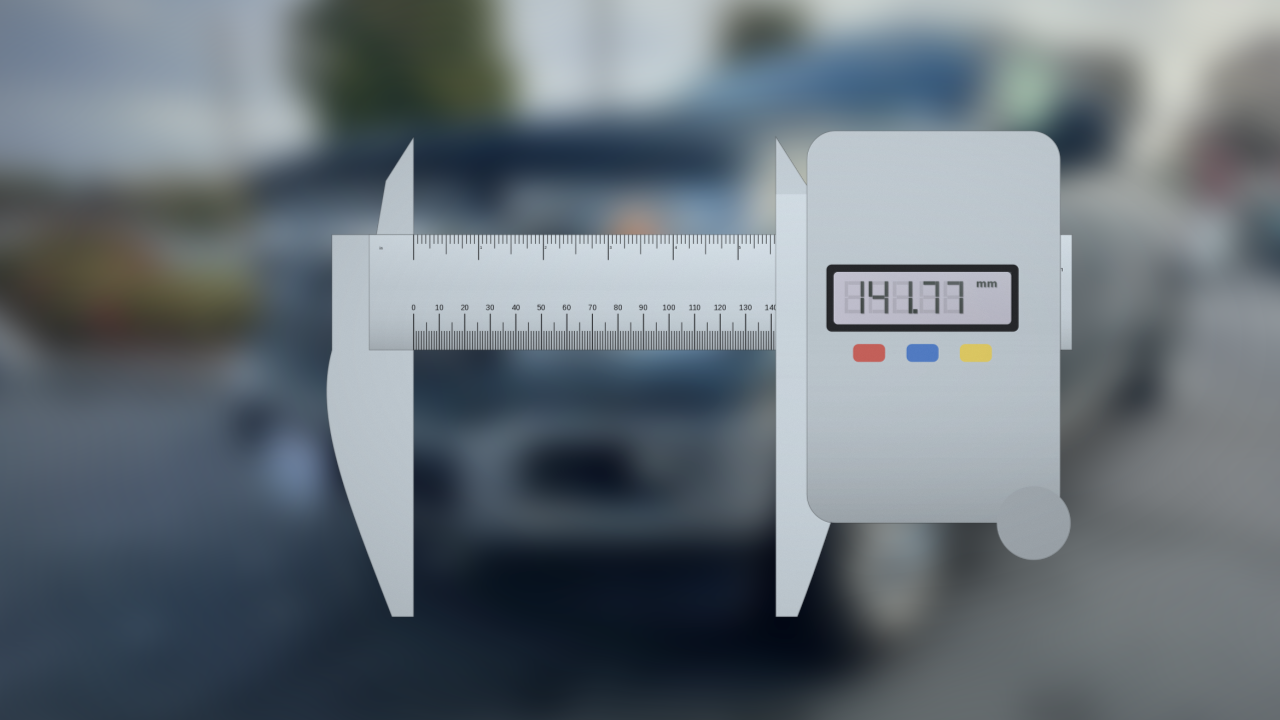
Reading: 141.77 mm
